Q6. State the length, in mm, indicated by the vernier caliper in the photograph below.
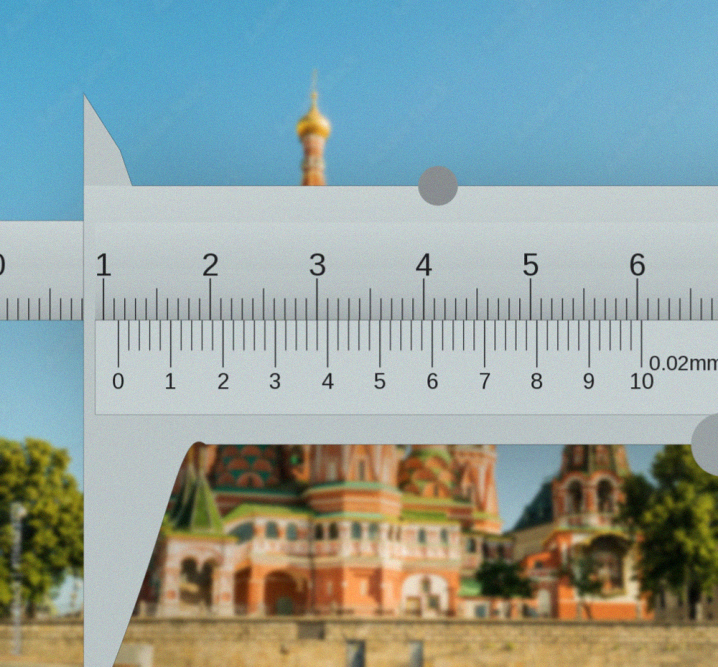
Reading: 11.4 mm
